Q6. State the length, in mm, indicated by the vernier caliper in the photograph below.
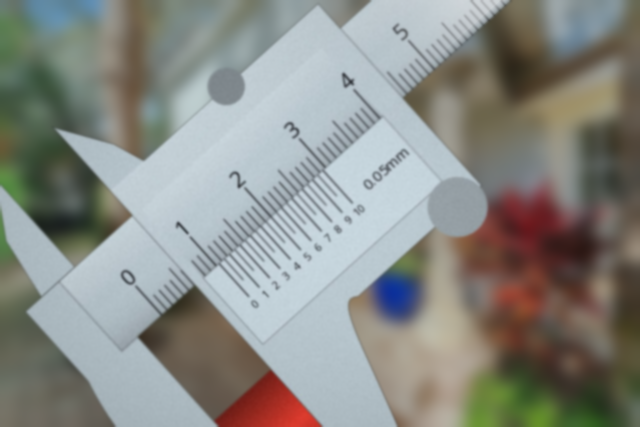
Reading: 10.5 mm
